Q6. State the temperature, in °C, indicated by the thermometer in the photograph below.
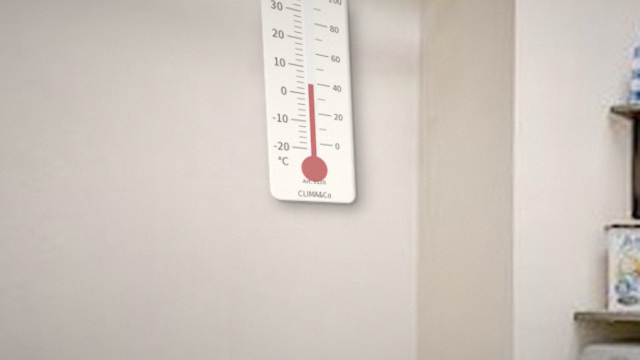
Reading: 4 °C
